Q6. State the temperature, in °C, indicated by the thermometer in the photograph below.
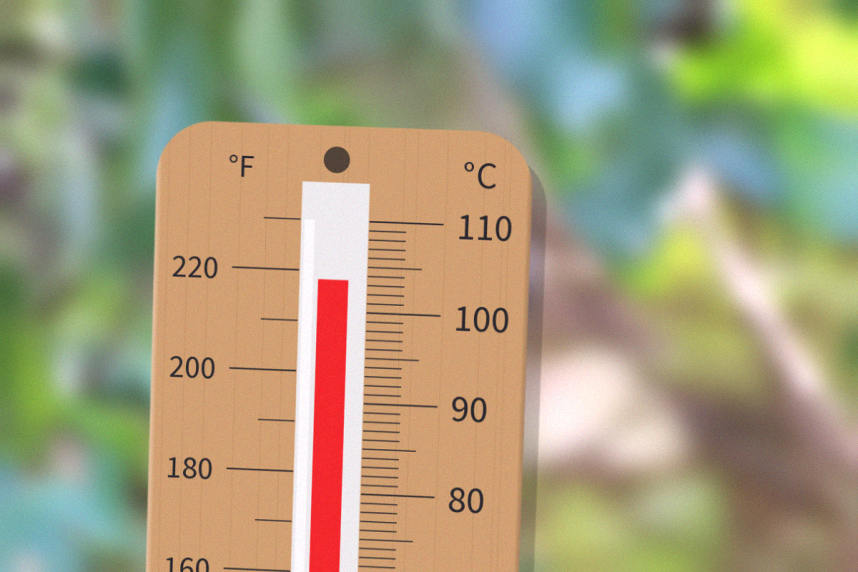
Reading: 103.5 °C
